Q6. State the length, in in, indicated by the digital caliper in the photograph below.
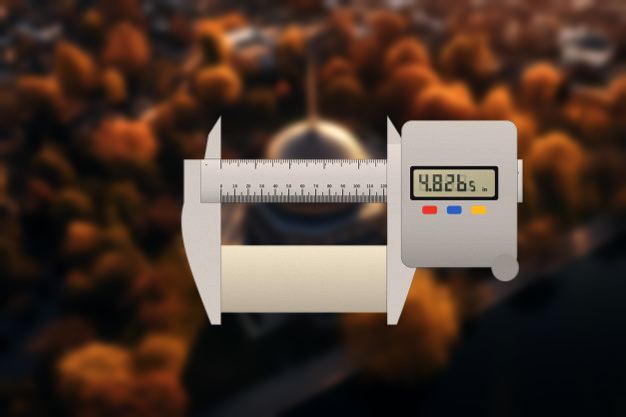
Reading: 4.8265 in
